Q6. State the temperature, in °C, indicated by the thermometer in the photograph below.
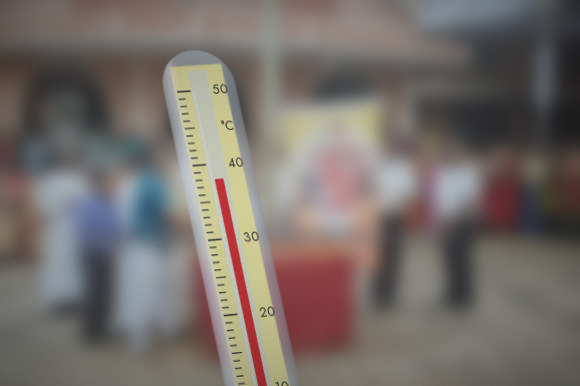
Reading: 38 °C
